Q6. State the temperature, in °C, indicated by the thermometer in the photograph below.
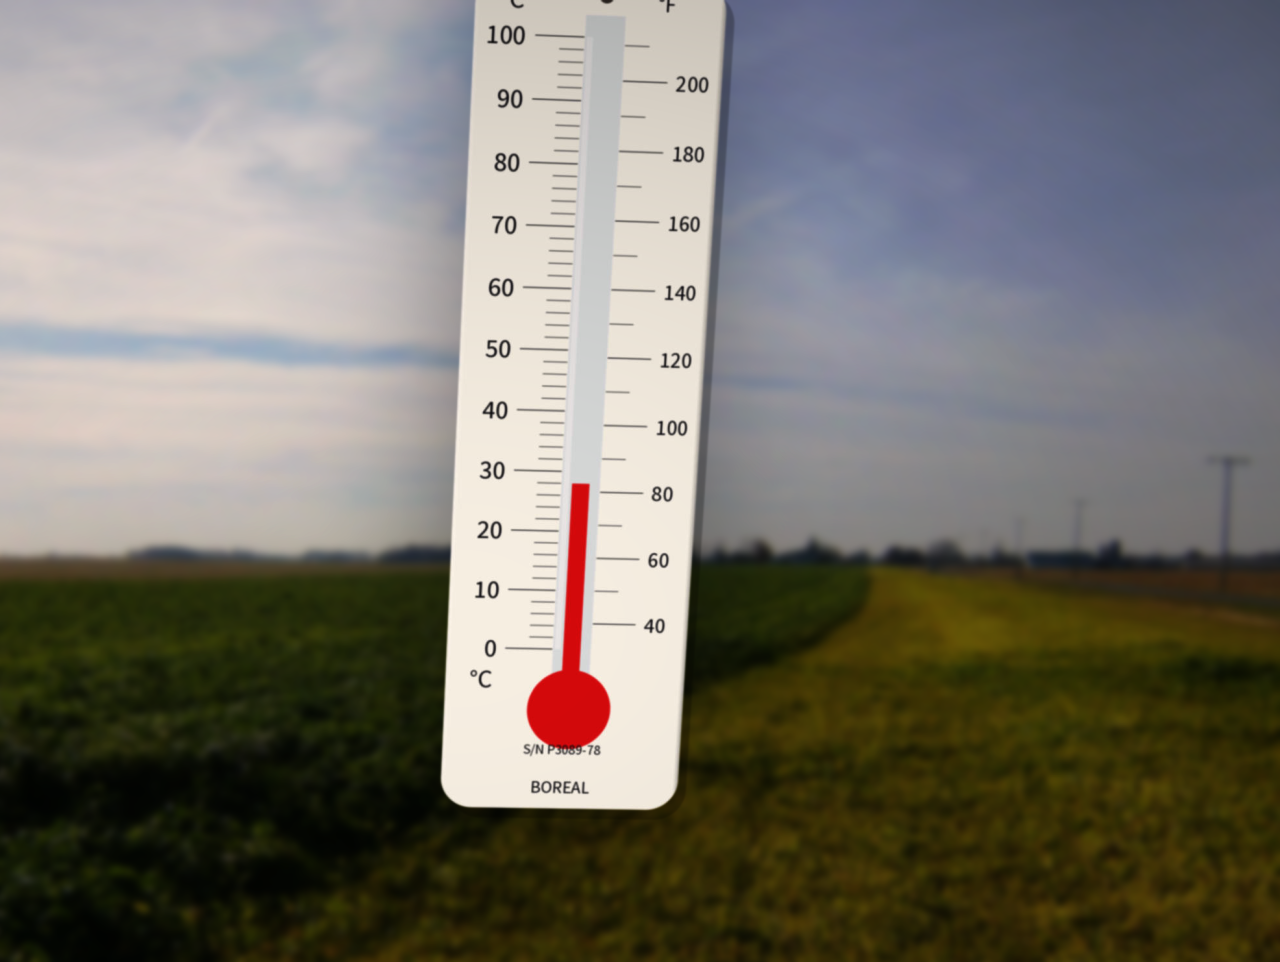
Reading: 28 °C
